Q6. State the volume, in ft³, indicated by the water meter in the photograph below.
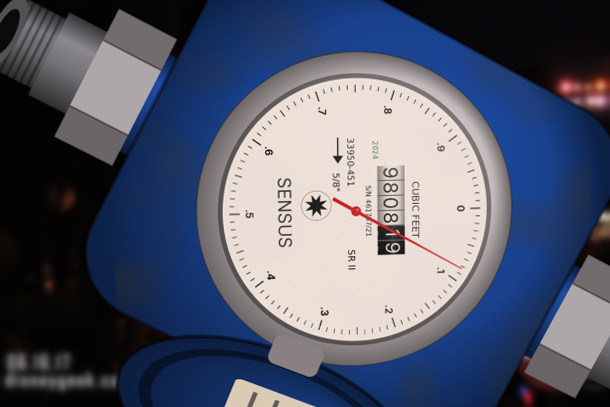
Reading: 980819.08 ft³
